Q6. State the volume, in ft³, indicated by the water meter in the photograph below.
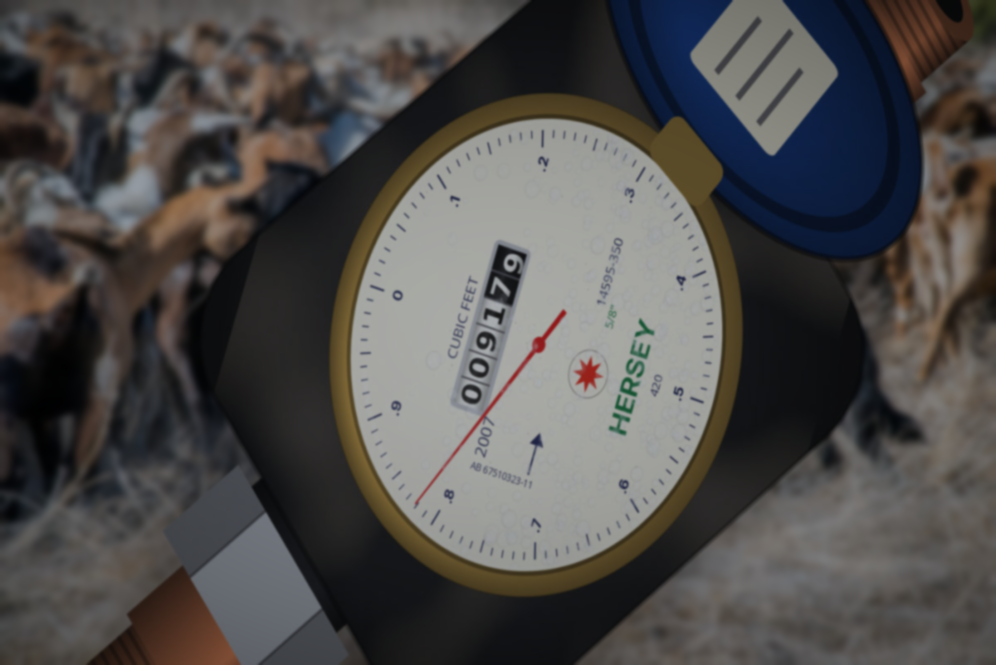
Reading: 9178.82 ft³
